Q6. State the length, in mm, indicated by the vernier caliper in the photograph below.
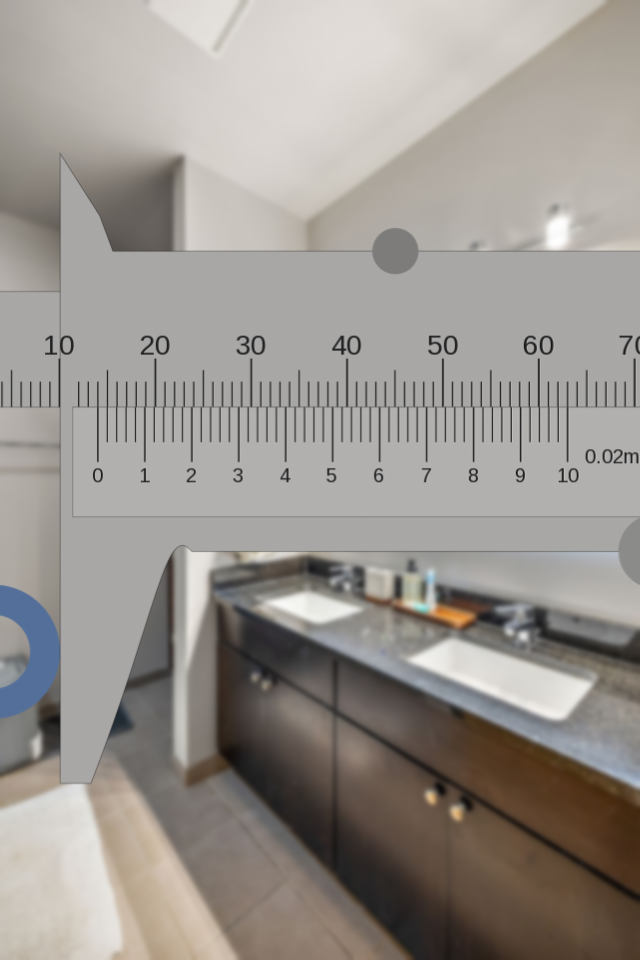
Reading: 14.0 mm
